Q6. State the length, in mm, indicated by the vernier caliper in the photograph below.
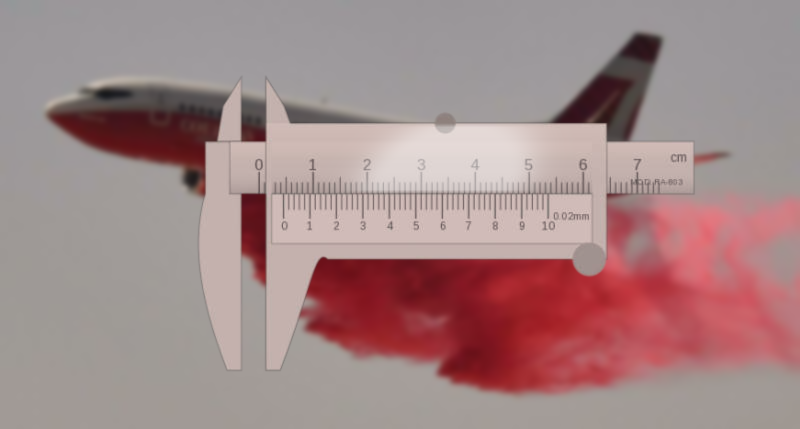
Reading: 4.5 mm
